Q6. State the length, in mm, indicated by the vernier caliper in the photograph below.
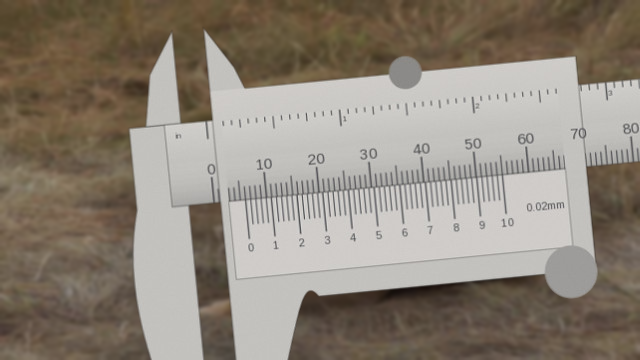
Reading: 6.0 mm
